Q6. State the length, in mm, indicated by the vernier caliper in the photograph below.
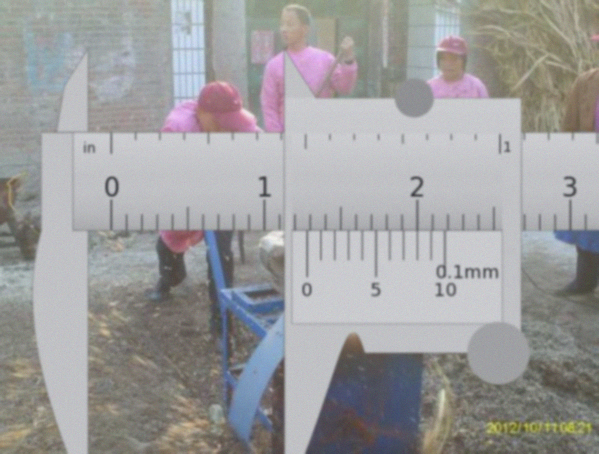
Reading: 12.8 mm
